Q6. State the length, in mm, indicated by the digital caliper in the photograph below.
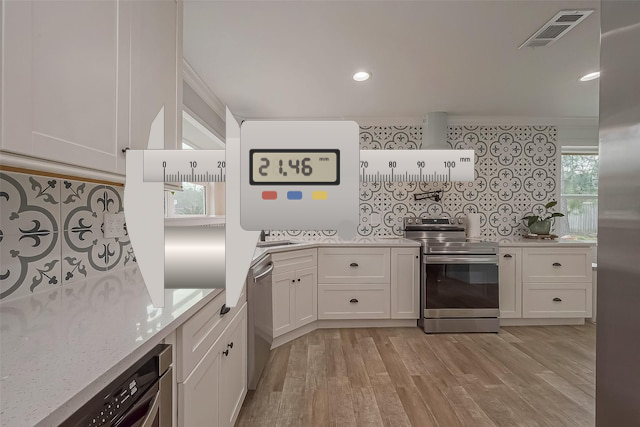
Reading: 21.46 mm
